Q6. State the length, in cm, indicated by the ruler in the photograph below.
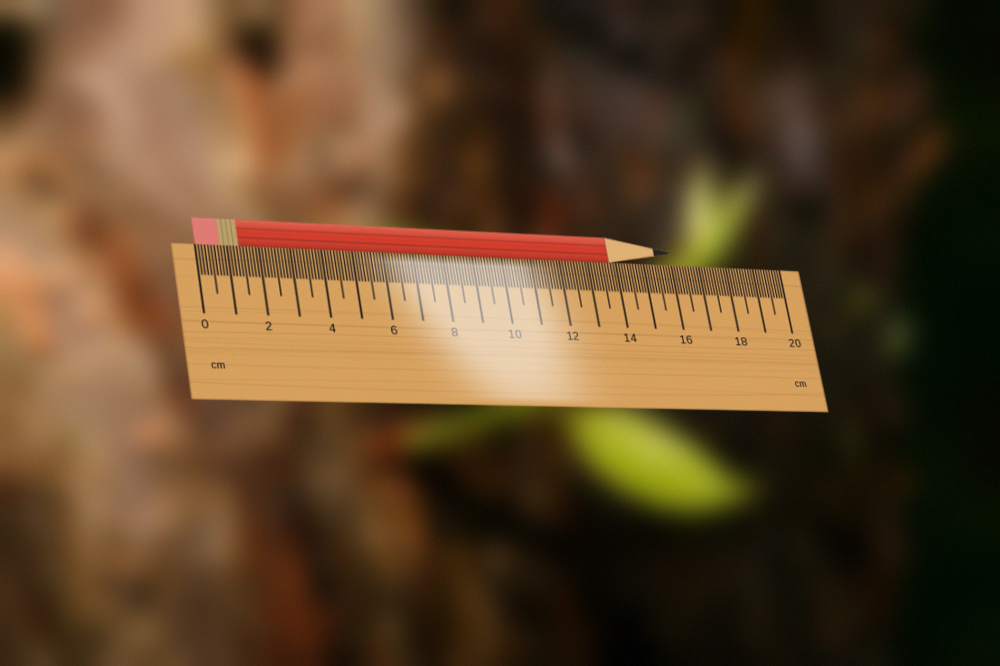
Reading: 16 cm
